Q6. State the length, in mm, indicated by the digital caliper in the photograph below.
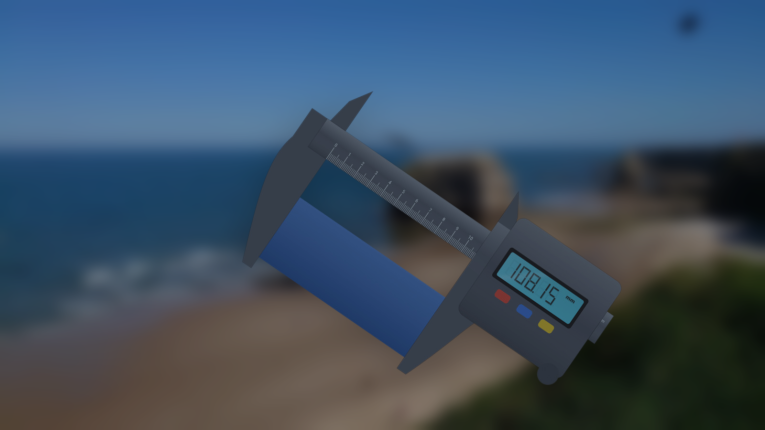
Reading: 108.15 mm
